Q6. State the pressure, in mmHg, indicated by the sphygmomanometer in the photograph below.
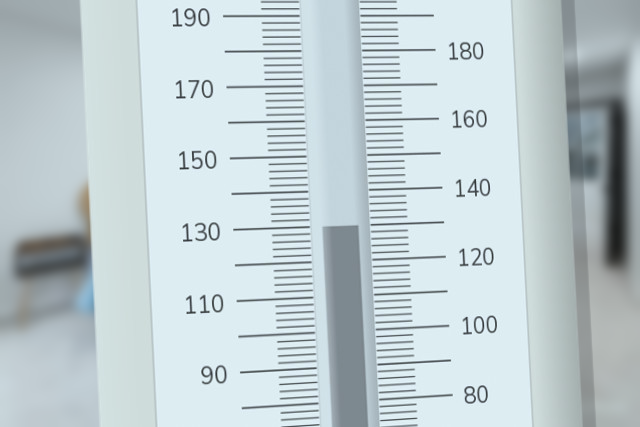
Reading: 130 mmHg
